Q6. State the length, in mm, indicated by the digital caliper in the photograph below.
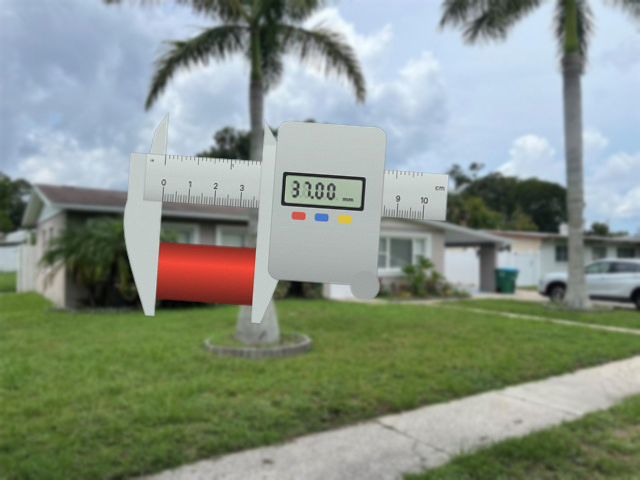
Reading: 37.00 mm
